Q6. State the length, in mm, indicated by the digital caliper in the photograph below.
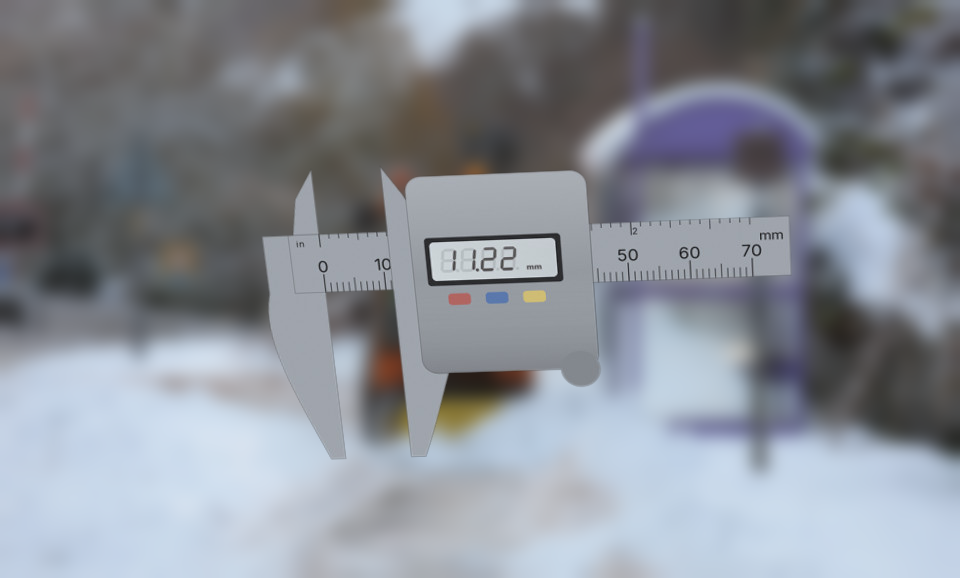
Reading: 11.22 mm
